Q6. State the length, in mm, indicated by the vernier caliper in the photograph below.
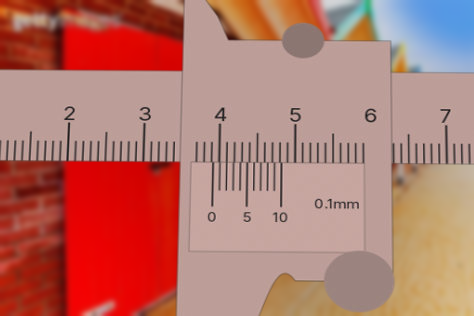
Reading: 39.2 mm
